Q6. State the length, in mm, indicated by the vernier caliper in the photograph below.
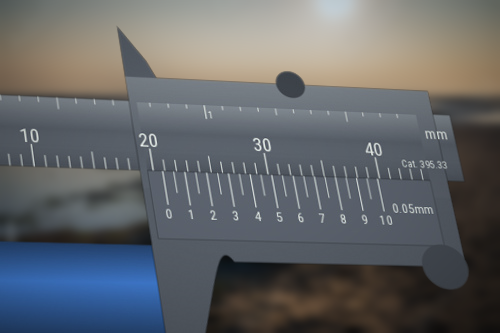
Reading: 20.8 mm
